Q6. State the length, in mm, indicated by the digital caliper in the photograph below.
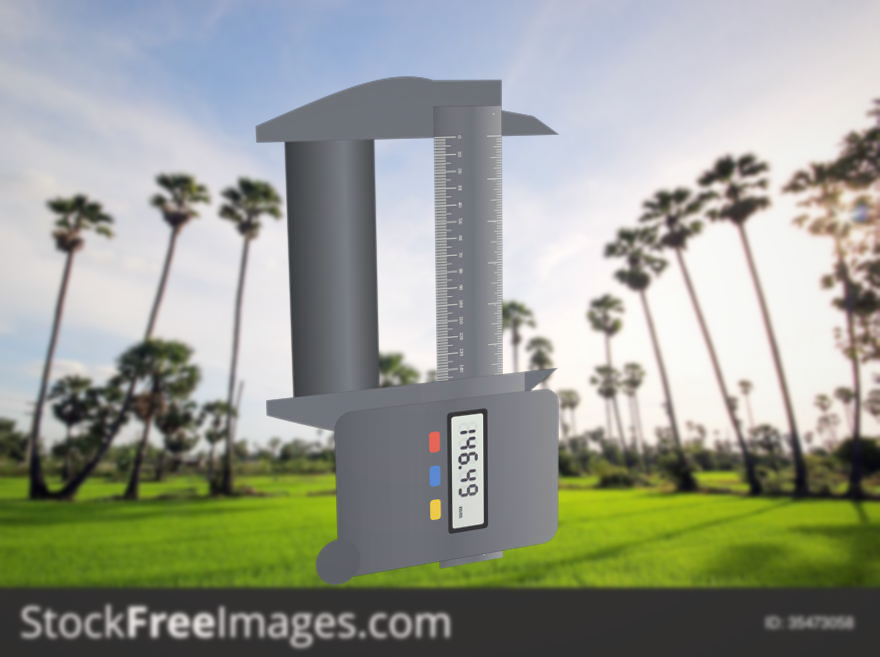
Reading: 146.49 mm
